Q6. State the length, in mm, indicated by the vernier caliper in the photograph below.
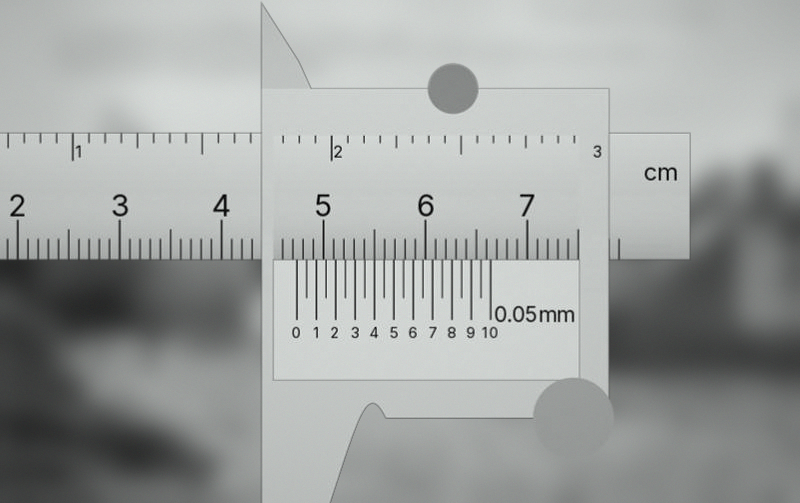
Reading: 47.4 mm
